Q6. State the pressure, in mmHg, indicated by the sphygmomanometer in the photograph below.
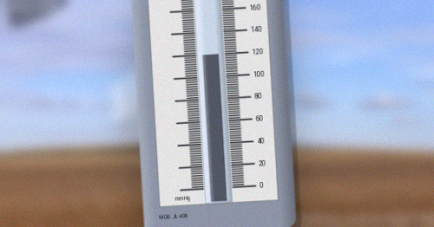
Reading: 120 mmHg
